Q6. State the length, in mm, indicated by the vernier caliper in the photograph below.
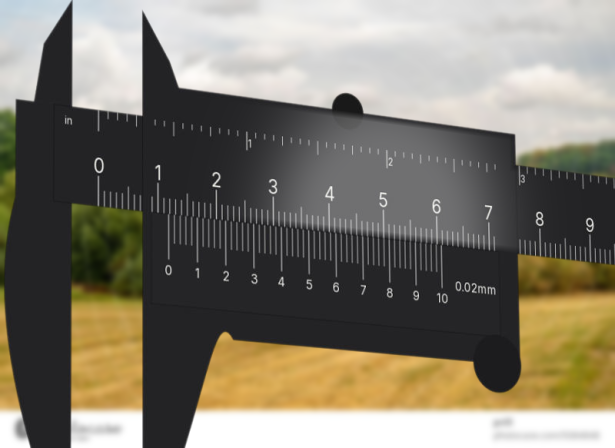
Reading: 11.8 mm
